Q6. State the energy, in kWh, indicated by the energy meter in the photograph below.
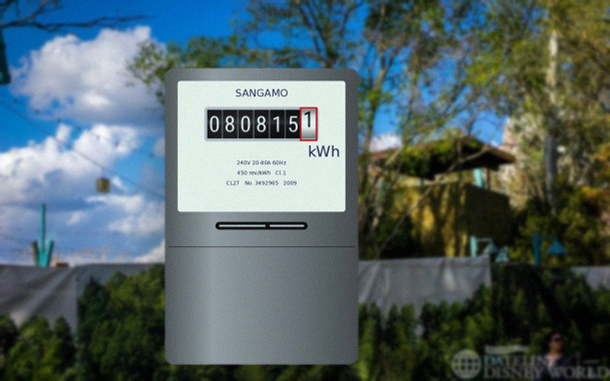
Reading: 80815.1 kWh
